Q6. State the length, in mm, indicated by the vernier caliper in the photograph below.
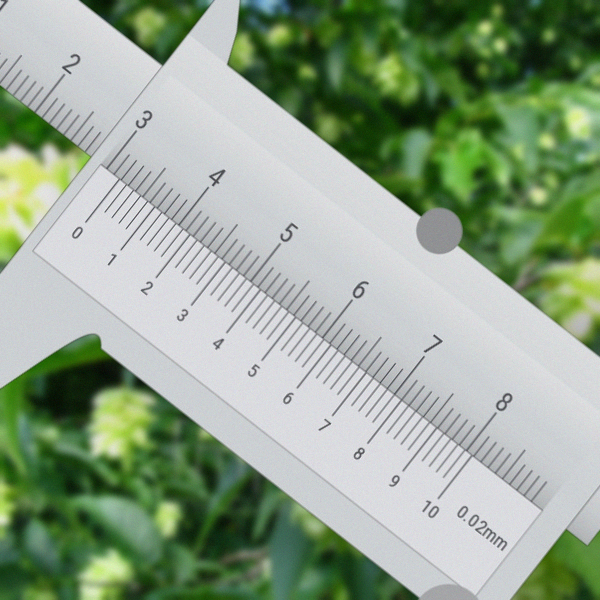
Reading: 31.8 mm
